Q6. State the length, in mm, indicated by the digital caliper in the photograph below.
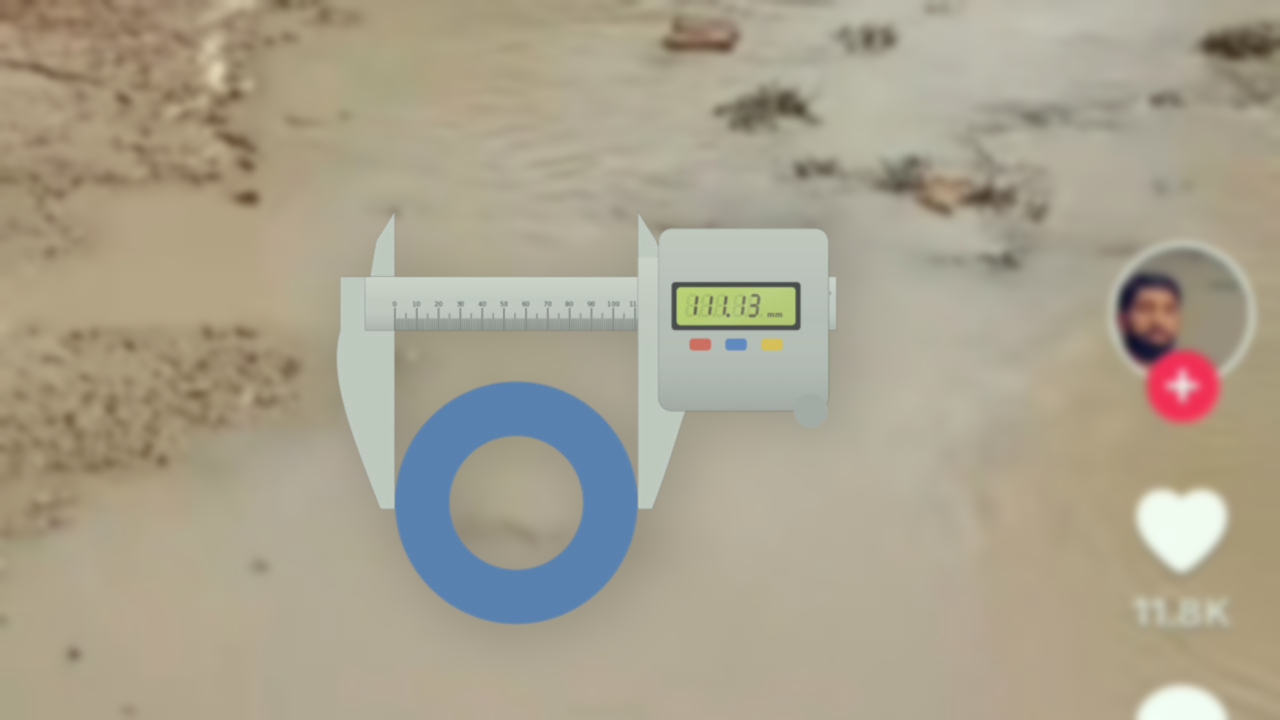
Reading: 111.13 mm
